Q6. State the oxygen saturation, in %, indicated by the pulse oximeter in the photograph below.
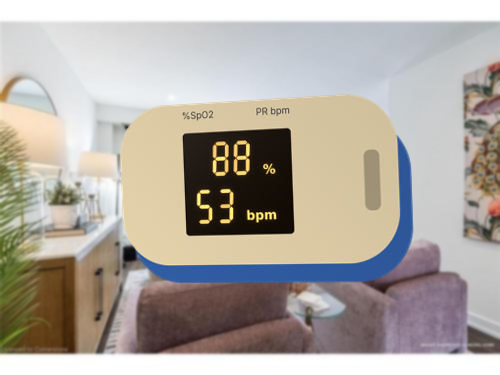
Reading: 88 %
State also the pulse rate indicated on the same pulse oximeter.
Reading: 53 bpm
